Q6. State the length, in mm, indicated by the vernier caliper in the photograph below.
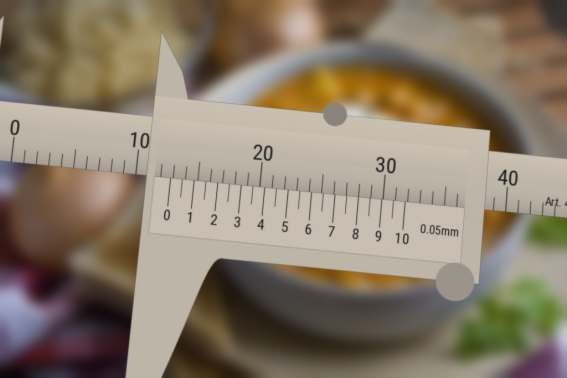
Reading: 12.8 mm
